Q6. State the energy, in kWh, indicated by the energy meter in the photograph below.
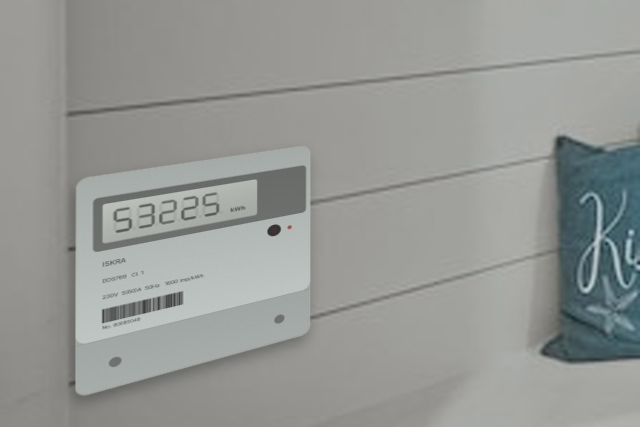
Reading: 53225 kWh
